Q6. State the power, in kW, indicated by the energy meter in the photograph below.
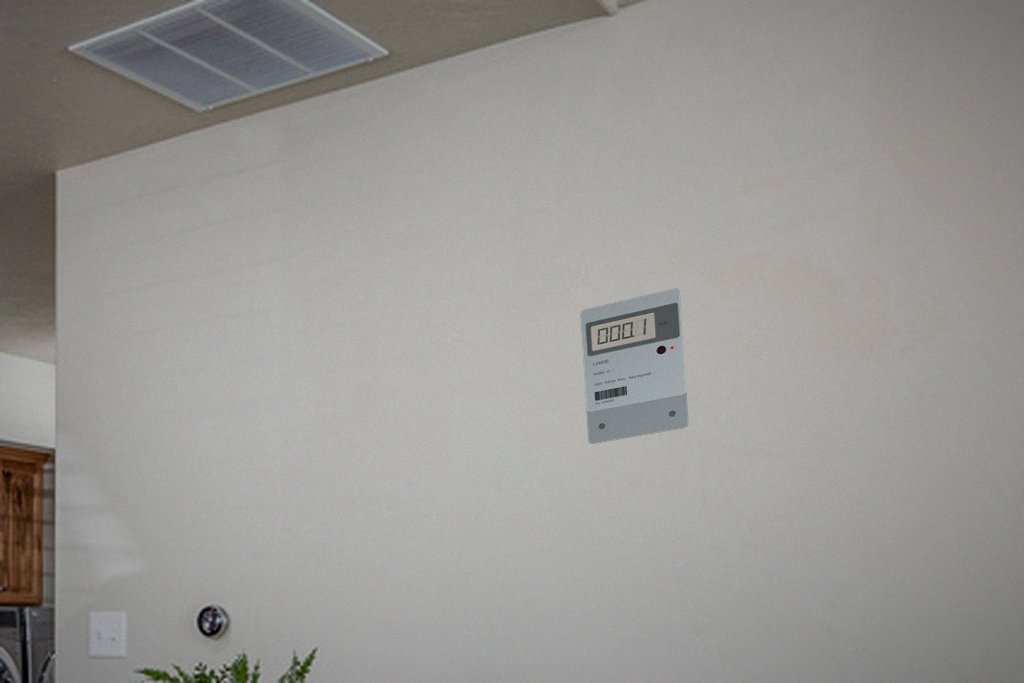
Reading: 0.1 kW
